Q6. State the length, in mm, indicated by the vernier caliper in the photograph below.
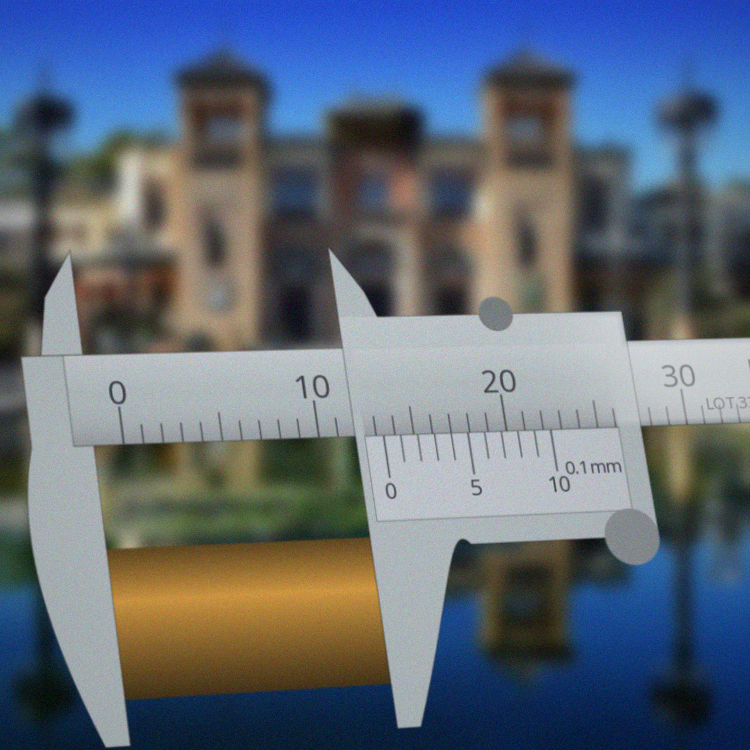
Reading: 13.4 mm
